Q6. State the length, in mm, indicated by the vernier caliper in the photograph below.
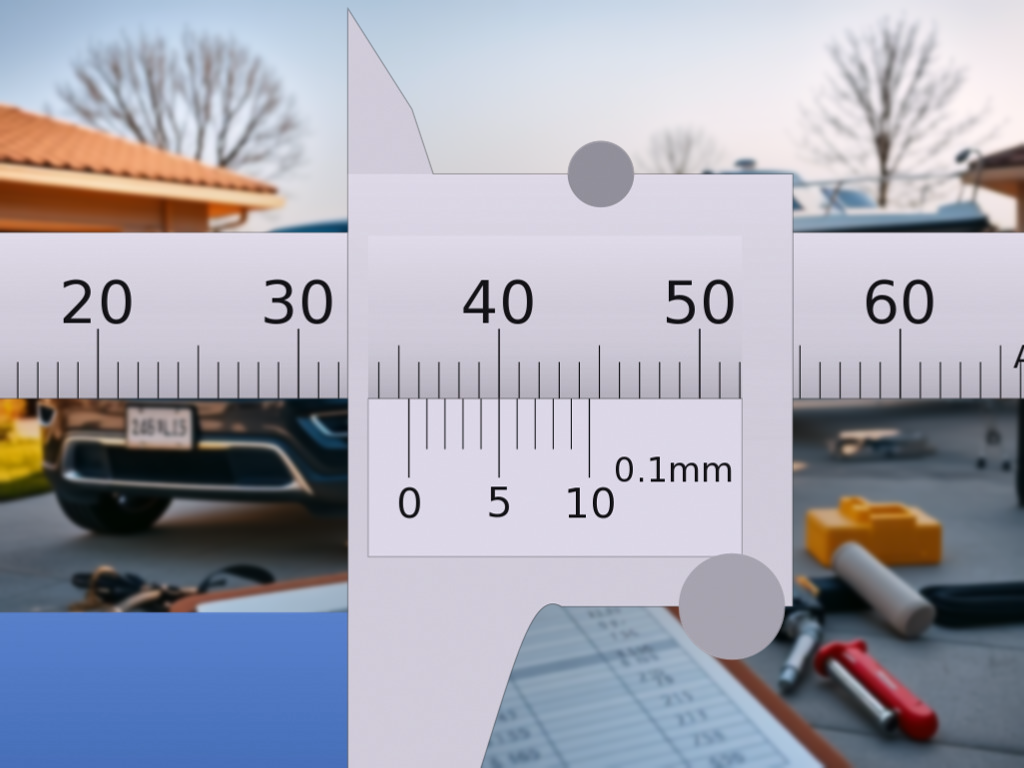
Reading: 35.5 mm
